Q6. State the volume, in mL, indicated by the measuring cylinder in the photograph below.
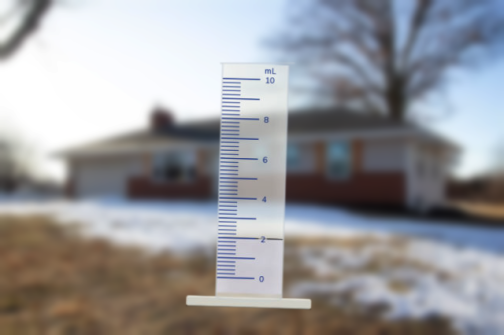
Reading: 2 mL
